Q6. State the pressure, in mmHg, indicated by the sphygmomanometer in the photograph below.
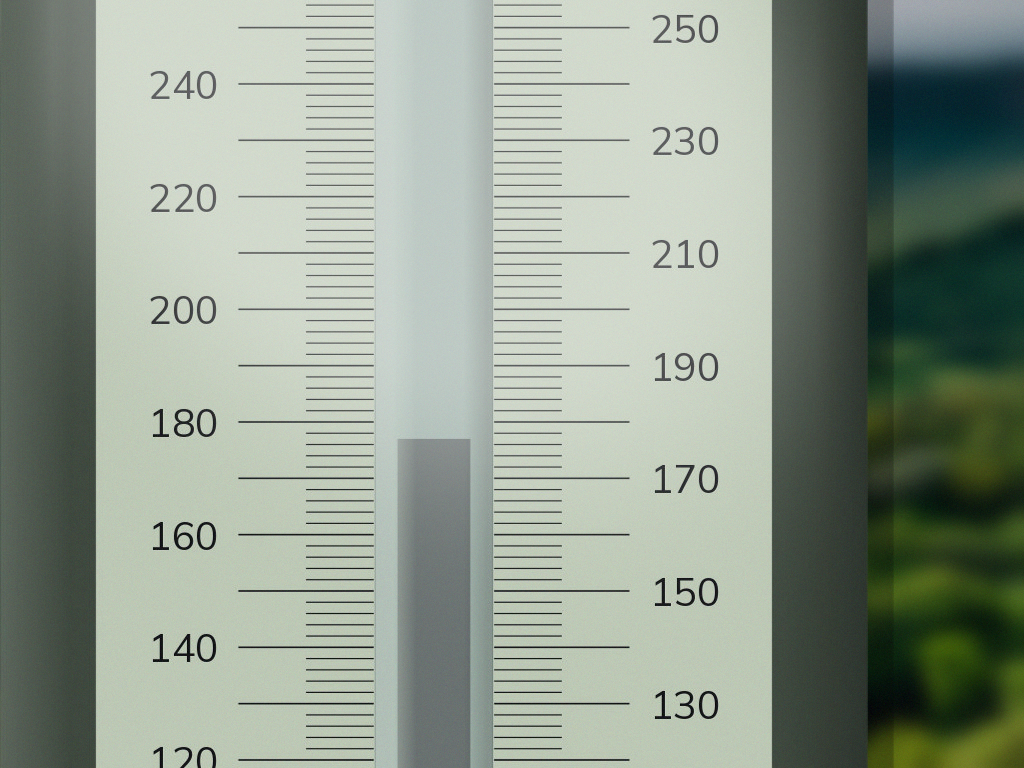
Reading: 177 mmHg
